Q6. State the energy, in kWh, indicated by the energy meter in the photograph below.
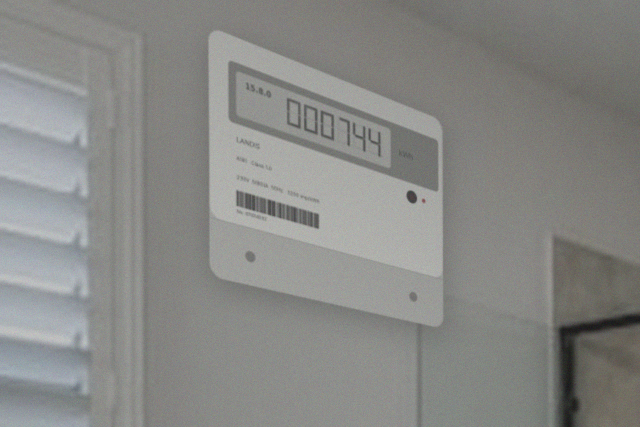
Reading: 744 kWh
